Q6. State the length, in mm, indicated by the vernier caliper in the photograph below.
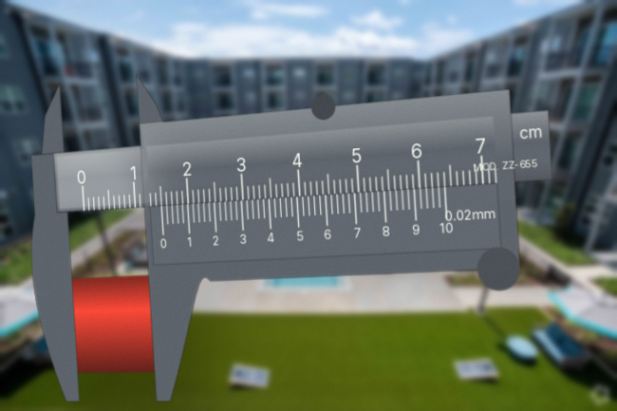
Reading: 15.0 mm
